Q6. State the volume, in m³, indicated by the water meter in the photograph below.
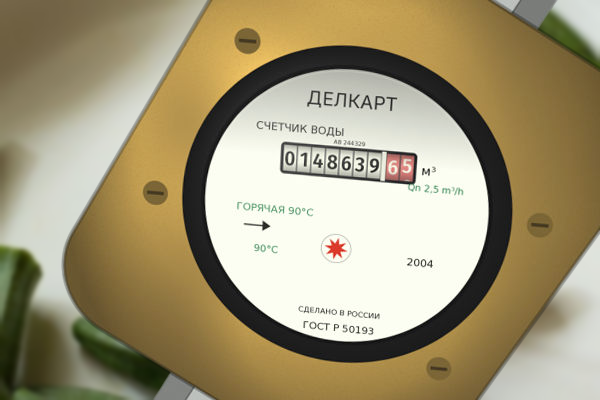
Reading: 148639.65 m³
